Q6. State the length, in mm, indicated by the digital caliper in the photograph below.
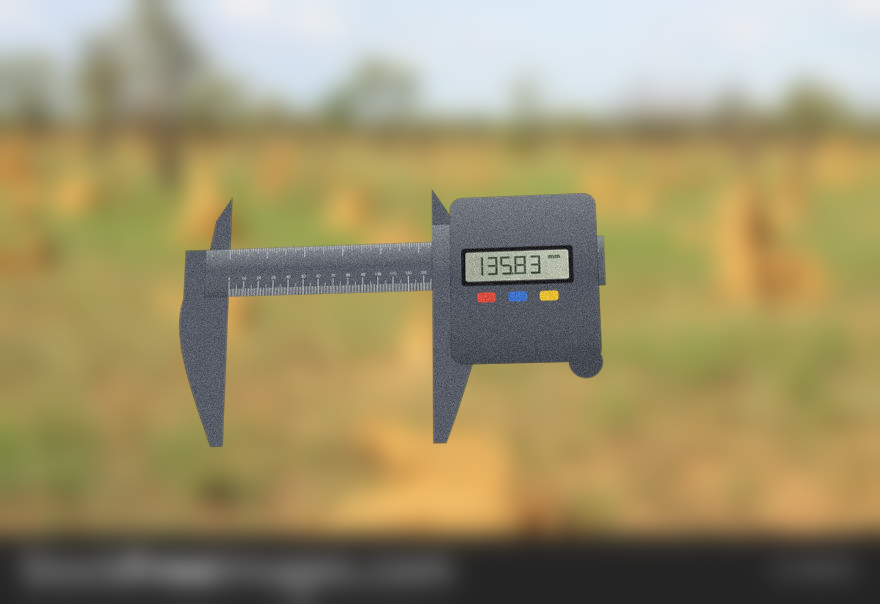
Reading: 135.83 mm
